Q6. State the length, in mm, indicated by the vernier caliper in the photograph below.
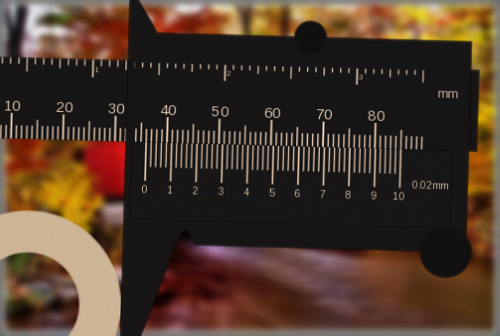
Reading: 36.0 mm
